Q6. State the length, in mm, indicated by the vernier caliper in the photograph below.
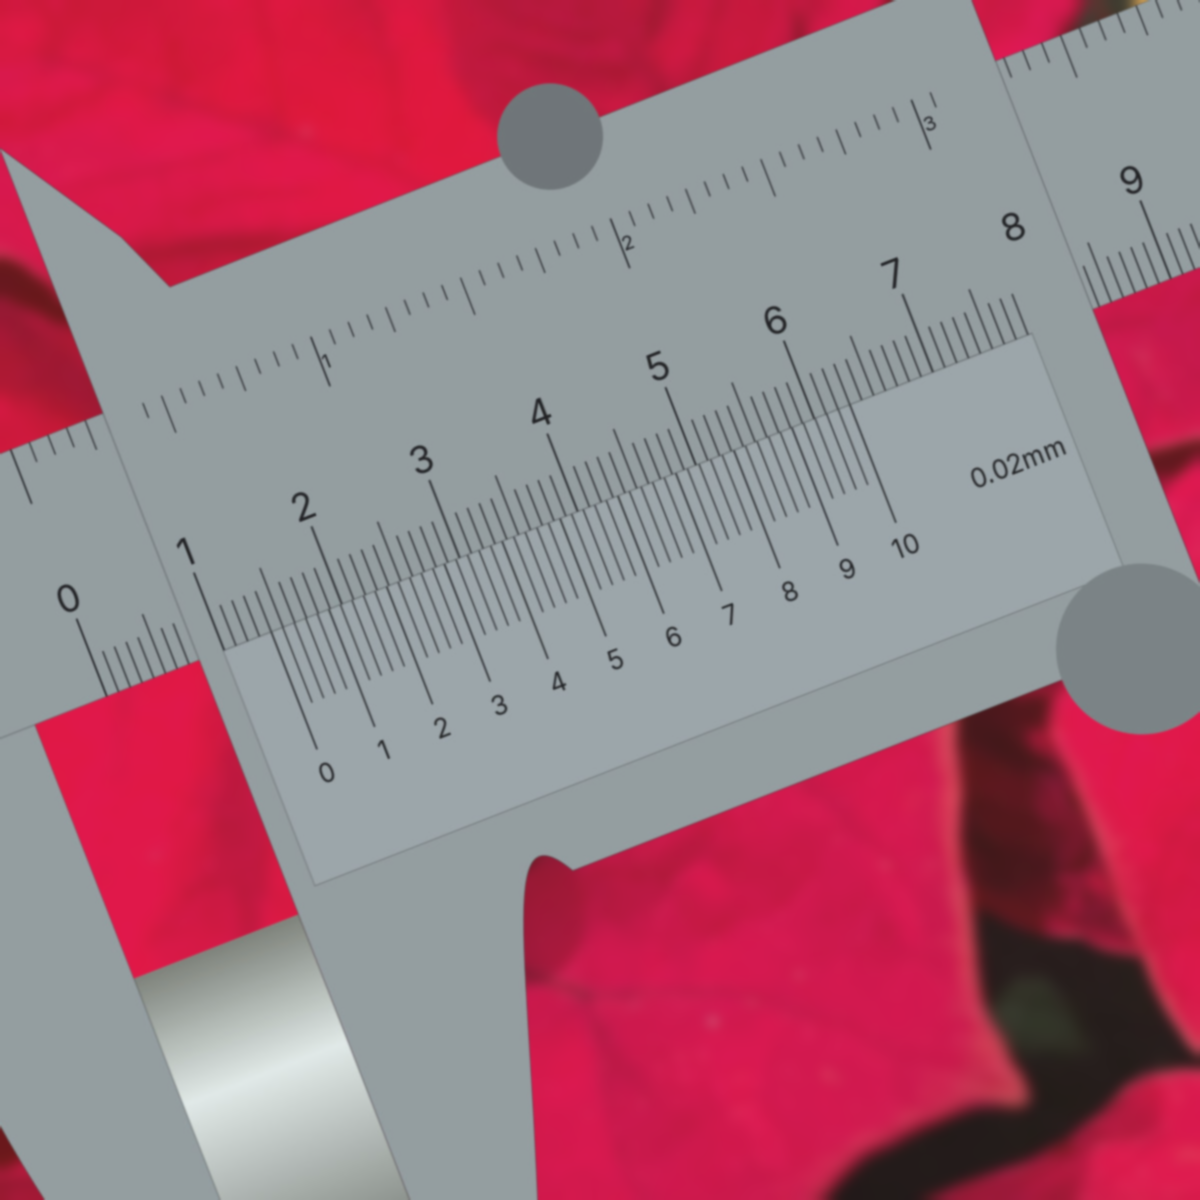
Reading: 14.0 mm
